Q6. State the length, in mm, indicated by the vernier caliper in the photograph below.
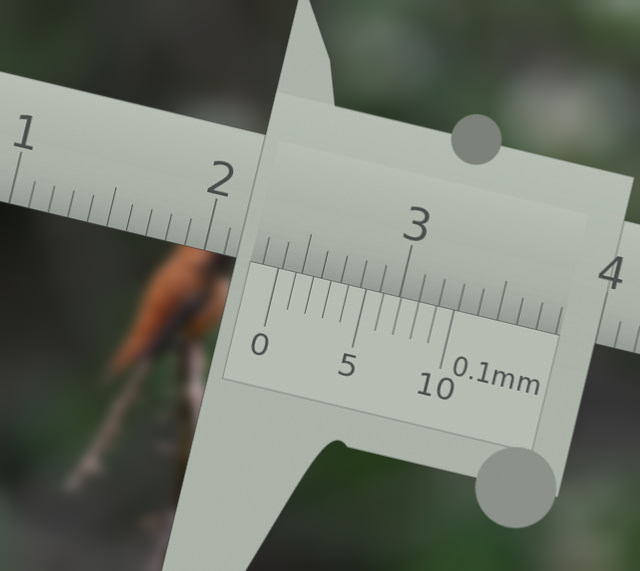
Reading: 23.8 mm
